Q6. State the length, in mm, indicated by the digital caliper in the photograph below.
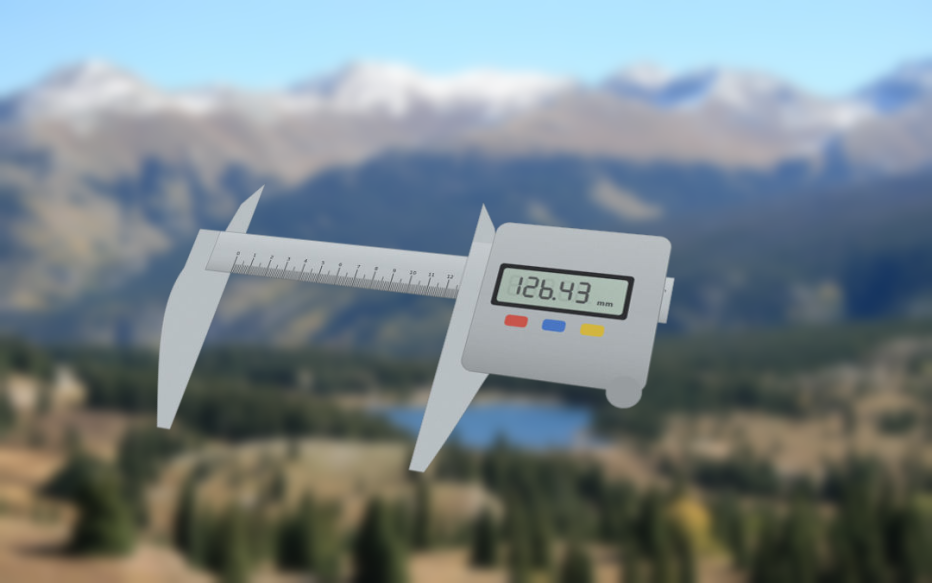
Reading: 126.43 mm
